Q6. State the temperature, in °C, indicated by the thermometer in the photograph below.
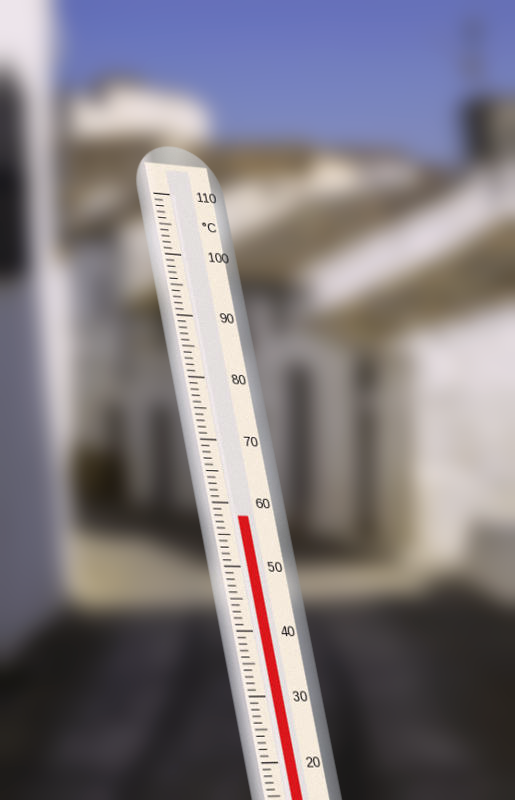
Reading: 58 °C
